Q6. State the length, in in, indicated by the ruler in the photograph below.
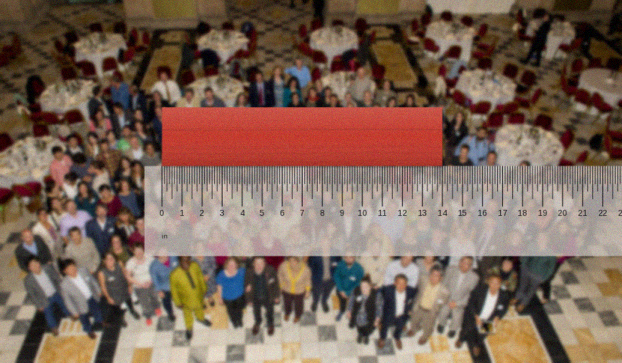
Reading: 14 in
